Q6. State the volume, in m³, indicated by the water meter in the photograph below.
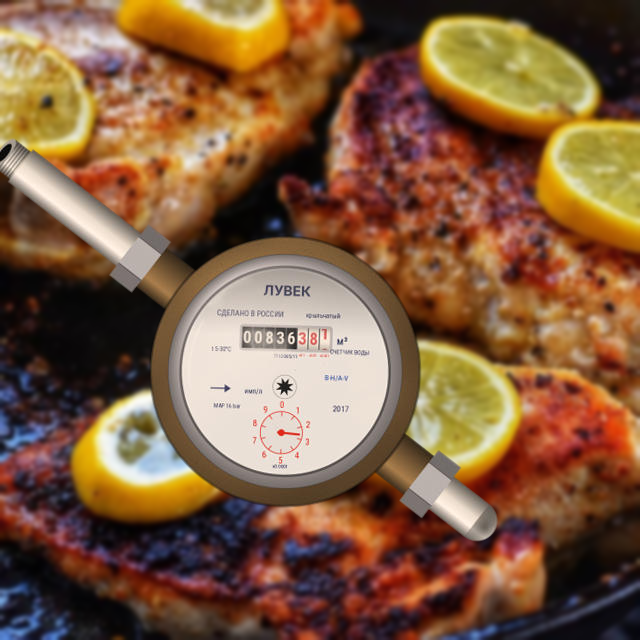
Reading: 836.3812 m³
